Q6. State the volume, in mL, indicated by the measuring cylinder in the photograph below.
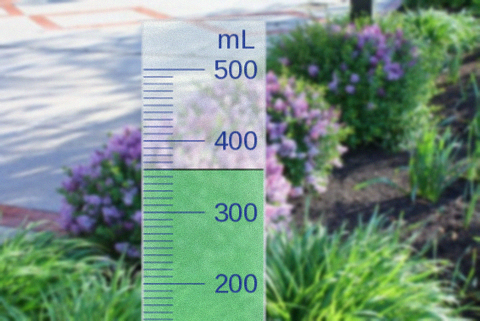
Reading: 360 mL
